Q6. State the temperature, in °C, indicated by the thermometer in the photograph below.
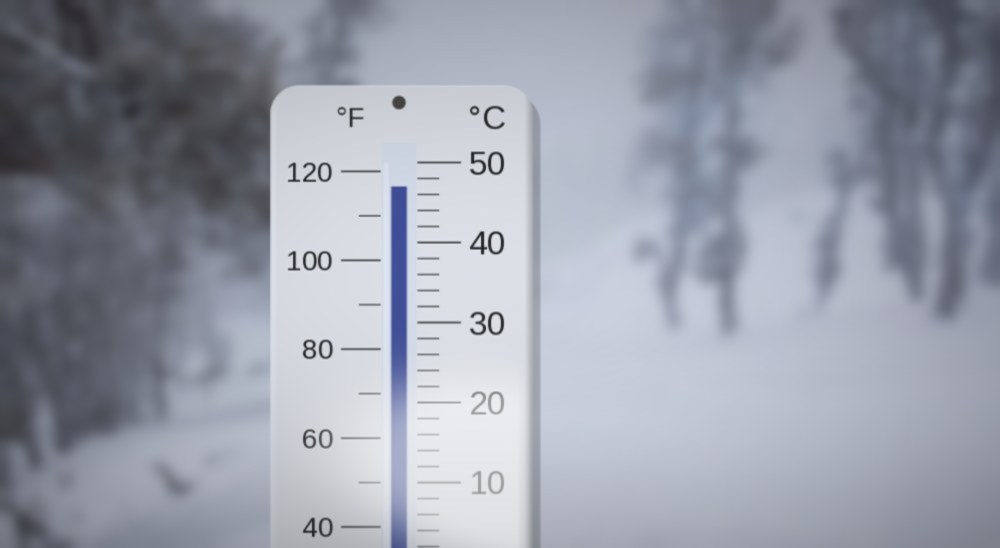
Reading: 47 °C
